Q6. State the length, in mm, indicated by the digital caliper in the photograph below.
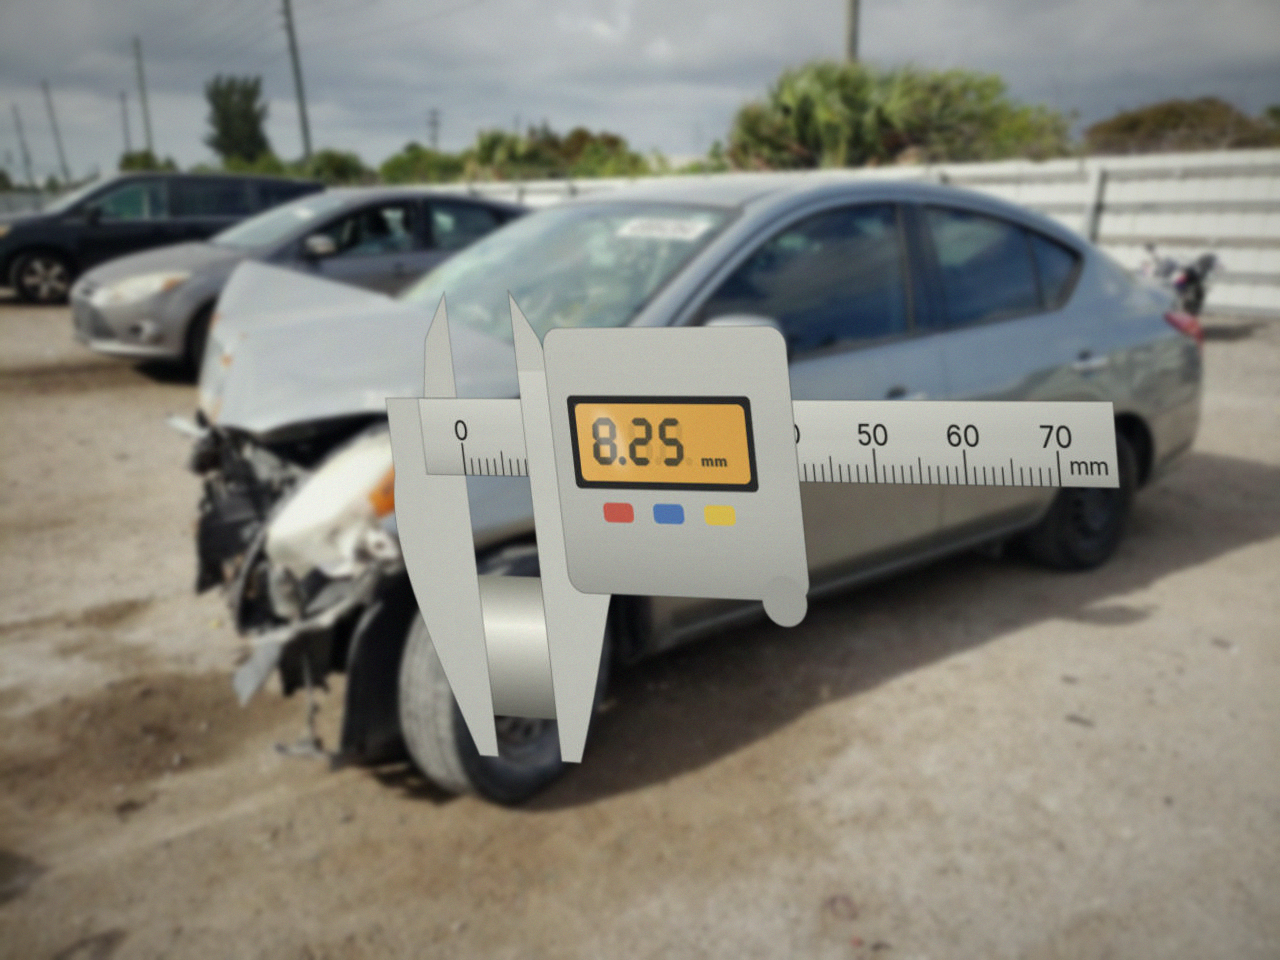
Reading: 8.25 mm
